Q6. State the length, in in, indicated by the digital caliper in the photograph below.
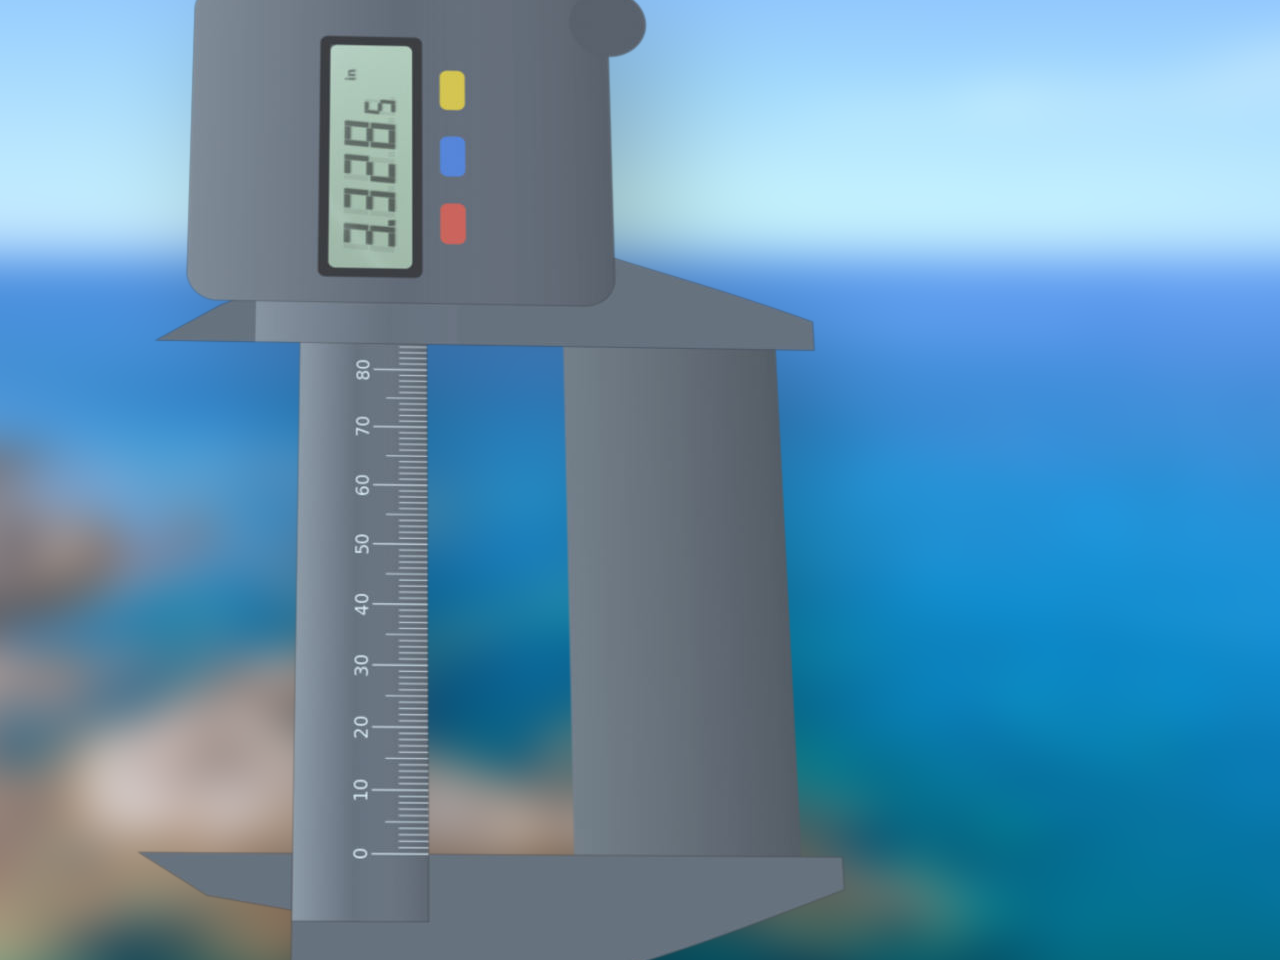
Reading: 3.3285 in
